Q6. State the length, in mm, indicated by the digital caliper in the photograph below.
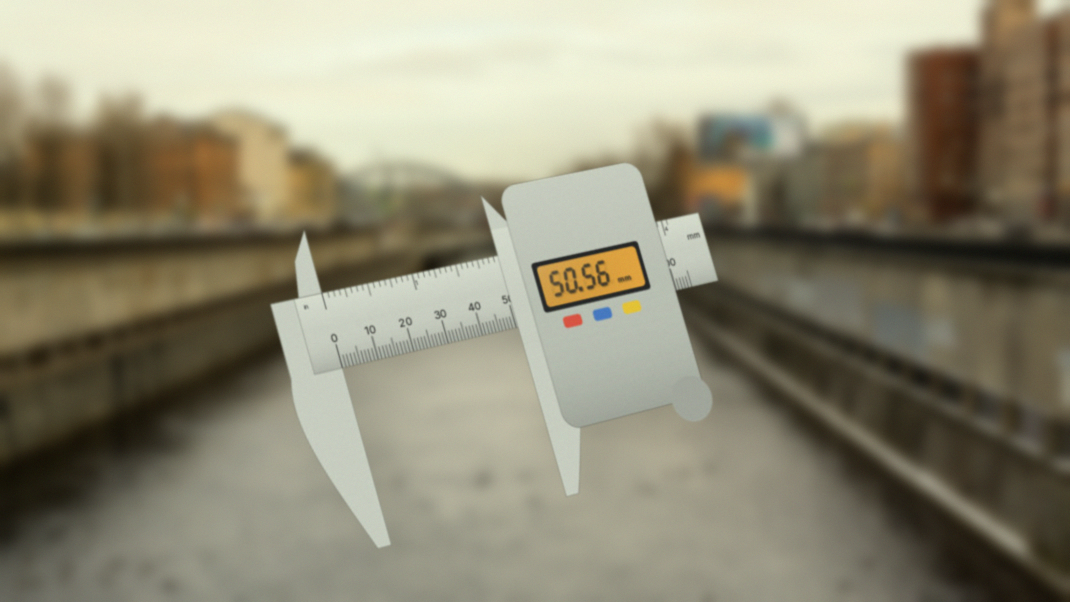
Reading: 50.56 mm
